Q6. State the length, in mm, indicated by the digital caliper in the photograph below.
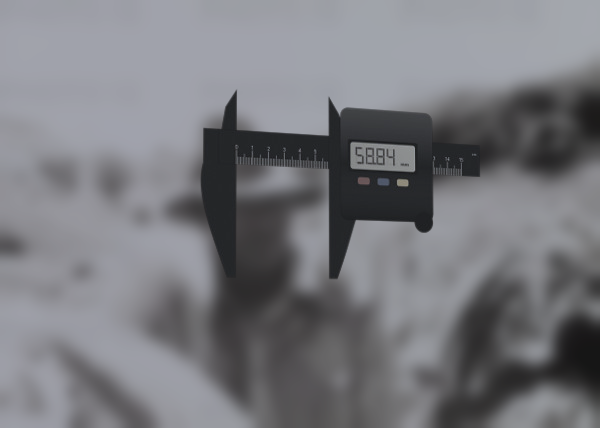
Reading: 58.84 mm
